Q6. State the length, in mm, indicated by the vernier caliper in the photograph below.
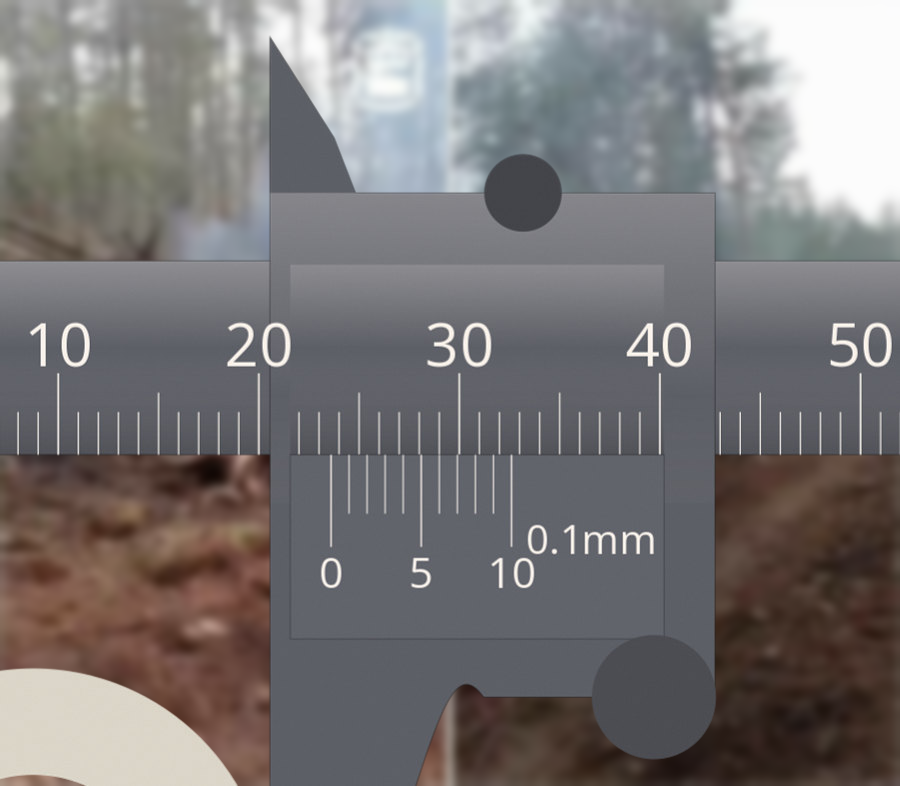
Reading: 23.6 mm
